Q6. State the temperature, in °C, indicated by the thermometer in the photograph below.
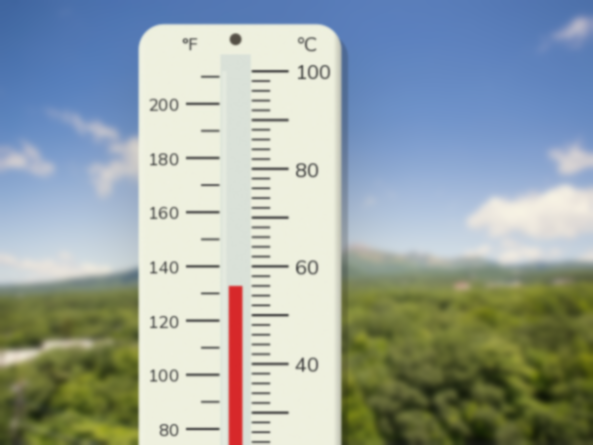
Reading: 56 °C
